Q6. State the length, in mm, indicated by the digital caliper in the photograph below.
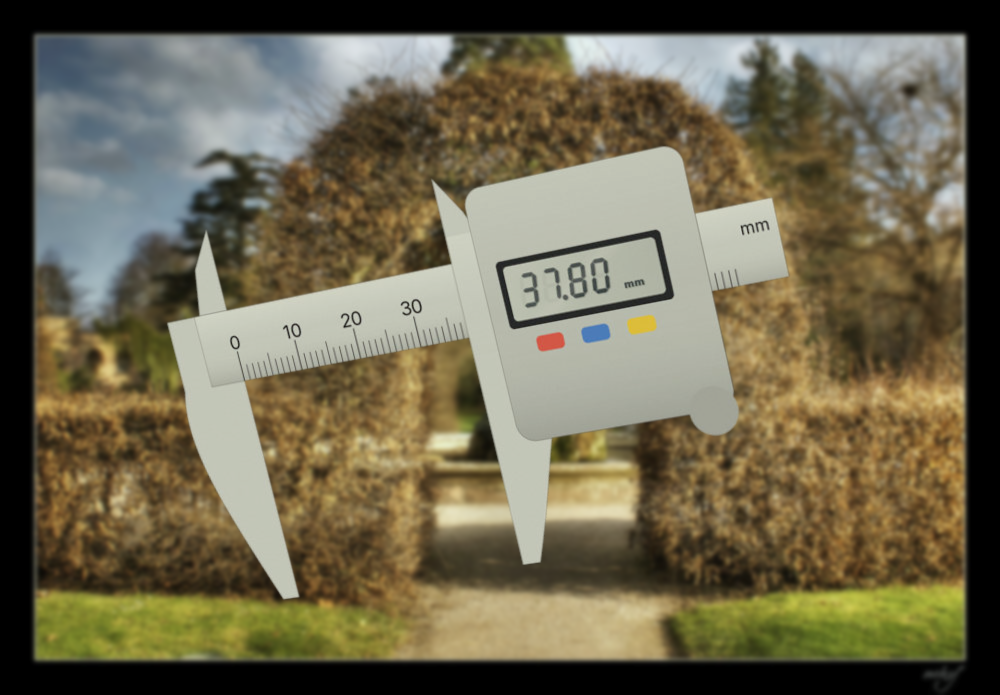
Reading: 37.80 mm
